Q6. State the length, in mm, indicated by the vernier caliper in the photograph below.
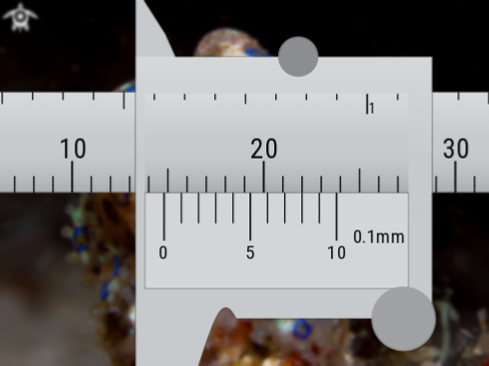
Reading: 14.8 mm
